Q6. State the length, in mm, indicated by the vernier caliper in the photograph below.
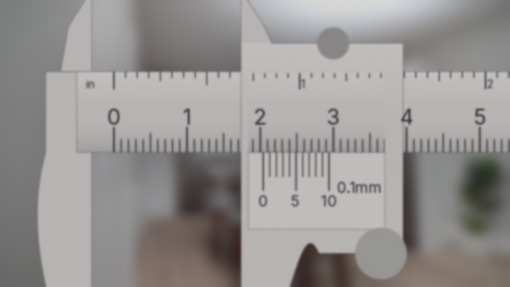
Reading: 20.4 mm
